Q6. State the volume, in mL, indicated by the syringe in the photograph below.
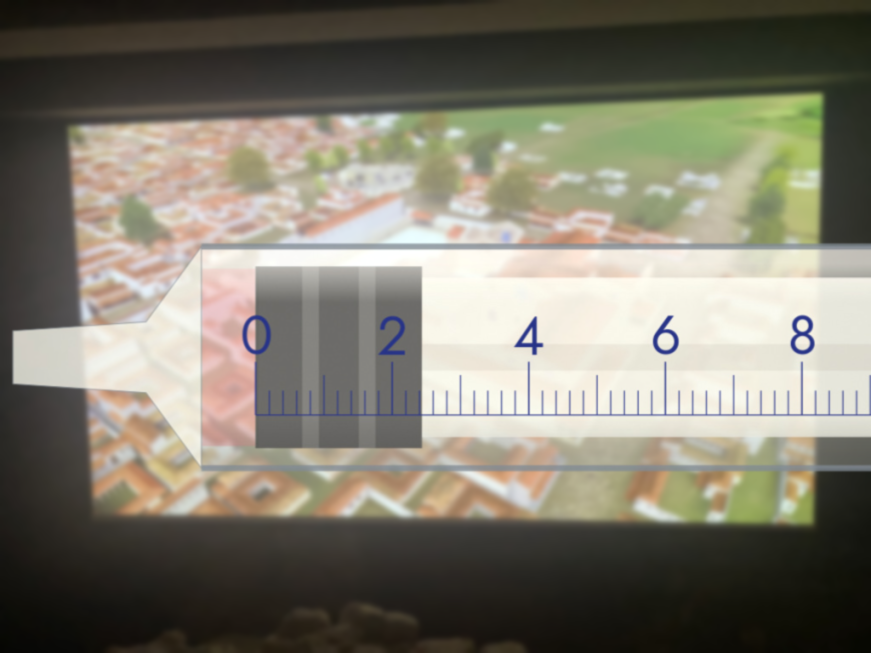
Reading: 0 mL
